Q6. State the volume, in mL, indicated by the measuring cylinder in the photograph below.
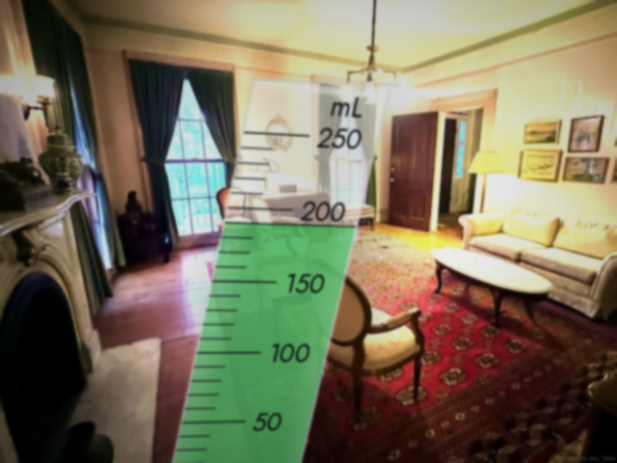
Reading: 190 mL
